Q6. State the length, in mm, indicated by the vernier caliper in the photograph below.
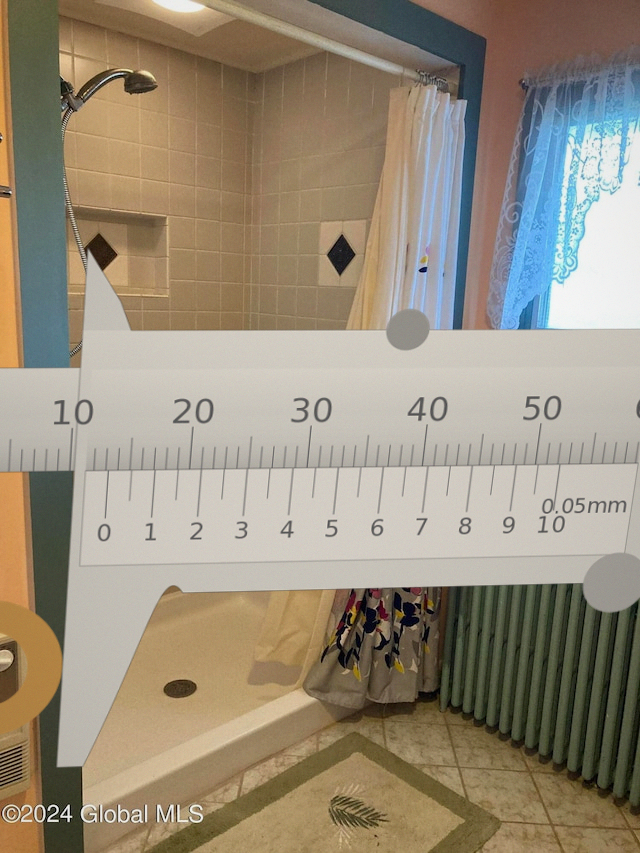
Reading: 13.2 mm
